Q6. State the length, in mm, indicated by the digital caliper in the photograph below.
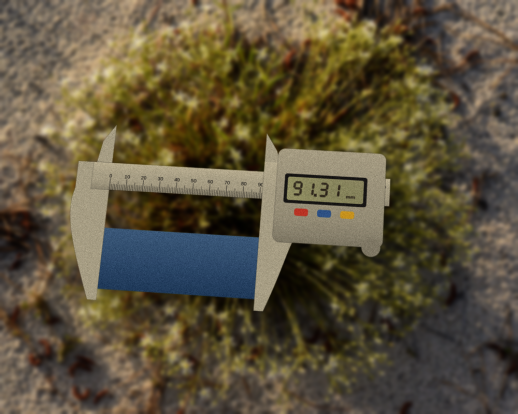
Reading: 91.31 mm
